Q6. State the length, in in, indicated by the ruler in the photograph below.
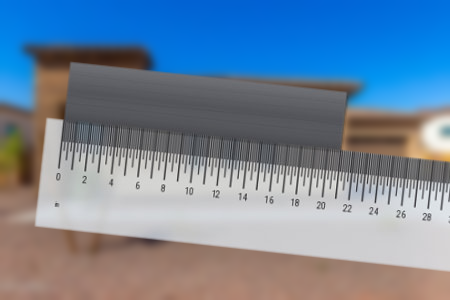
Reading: 21 in
